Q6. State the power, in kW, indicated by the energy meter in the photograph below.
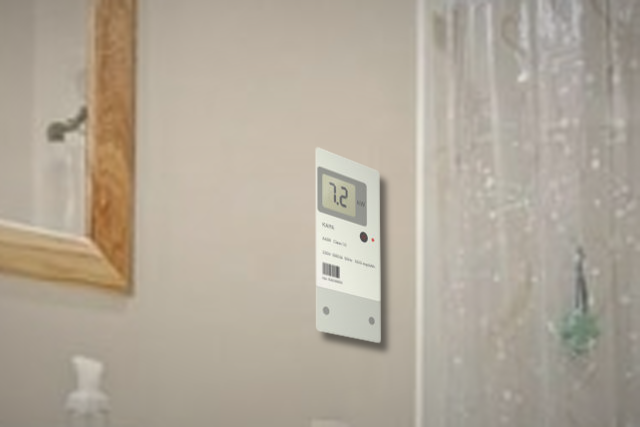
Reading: 7.2 kW
